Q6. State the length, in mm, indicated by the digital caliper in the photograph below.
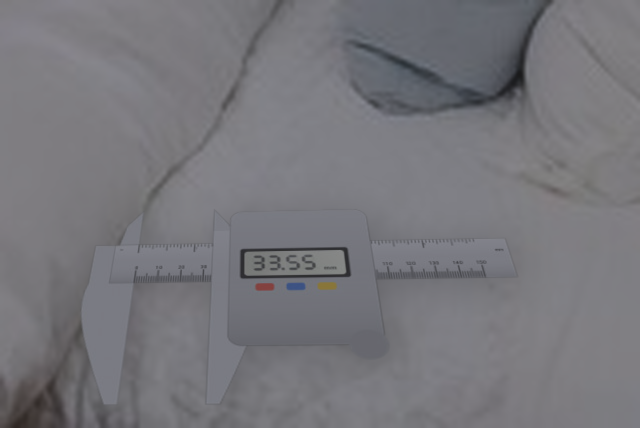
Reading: 33.55 mm
